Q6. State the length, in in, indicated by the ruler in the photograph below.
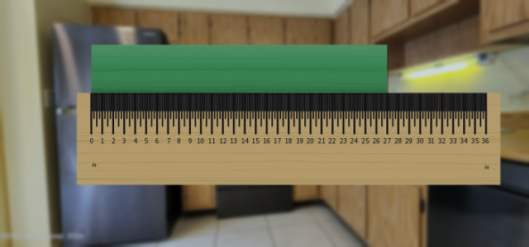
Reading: 27 in
